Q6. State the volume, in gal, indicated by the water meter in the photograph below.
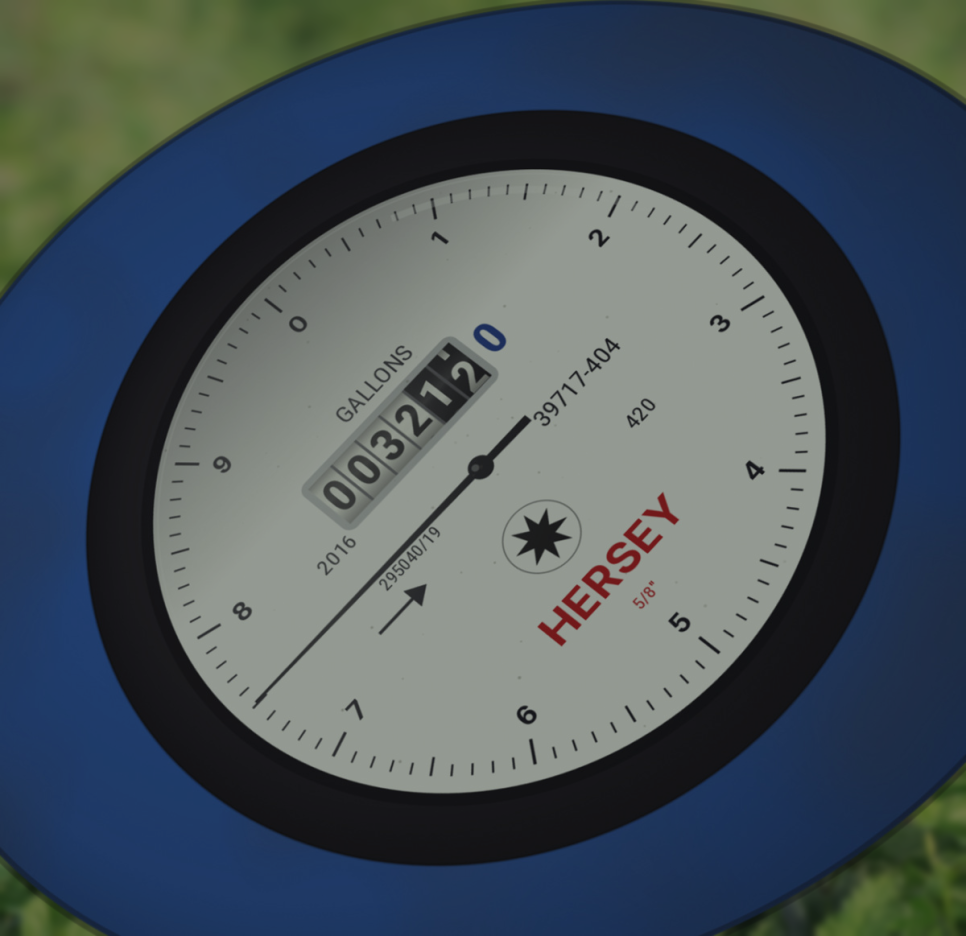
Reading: 32117.5 gal
